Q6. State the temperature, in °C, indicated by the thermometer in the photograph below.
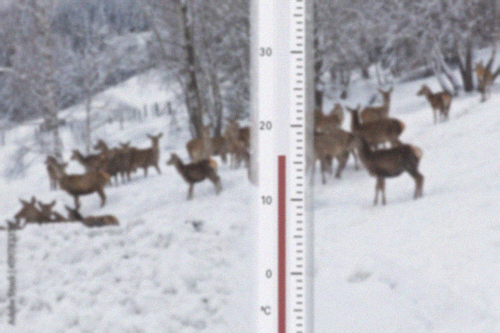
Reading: 16 °C
